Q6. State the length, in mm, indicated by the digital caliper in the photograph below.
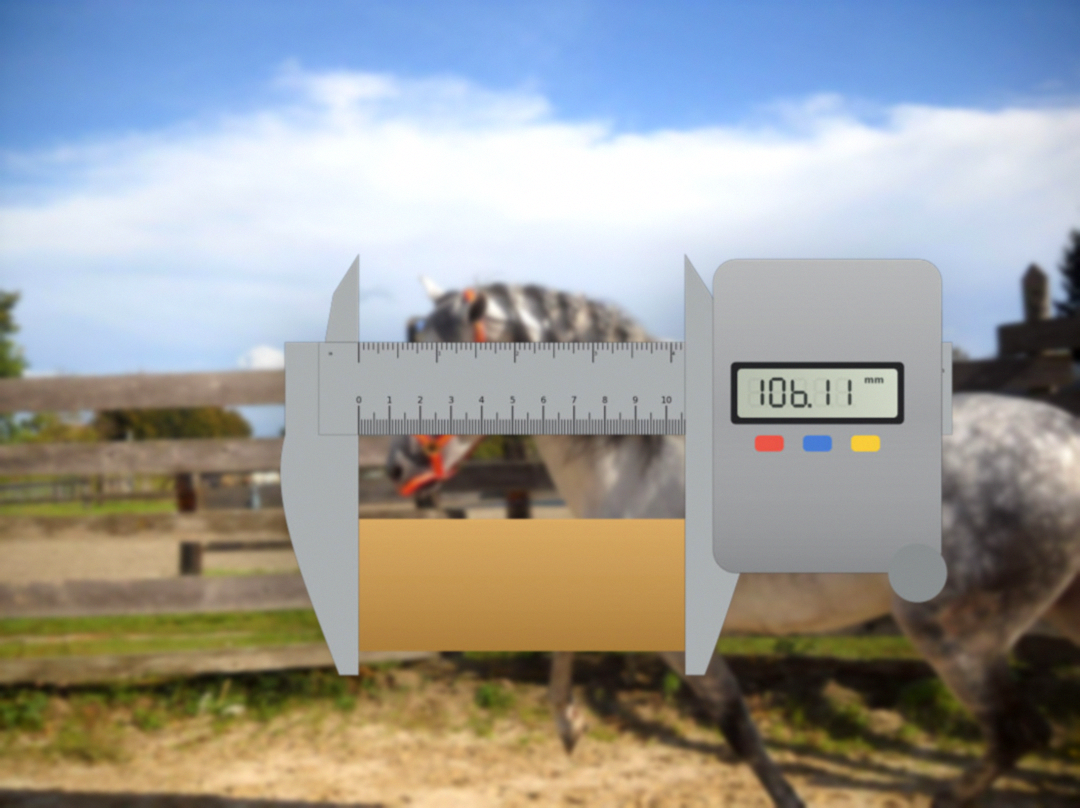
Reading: 106.11 mm
